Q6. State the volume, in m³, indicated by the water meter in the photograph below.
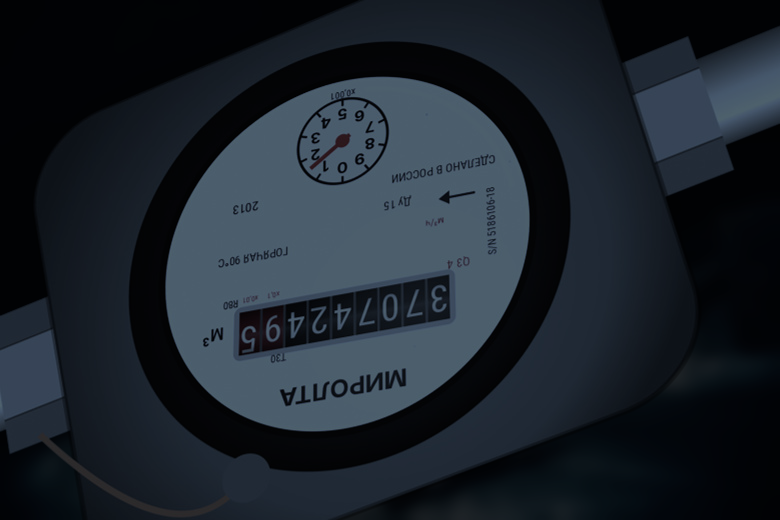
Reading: 3707424.951 m³
